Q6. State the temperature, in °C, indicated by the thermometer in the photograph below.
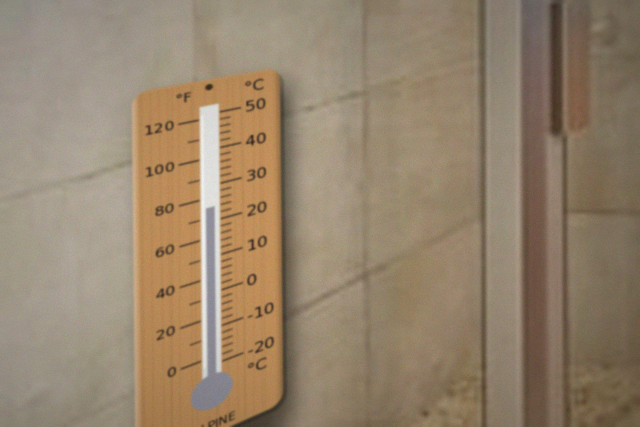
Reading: 24 °C
